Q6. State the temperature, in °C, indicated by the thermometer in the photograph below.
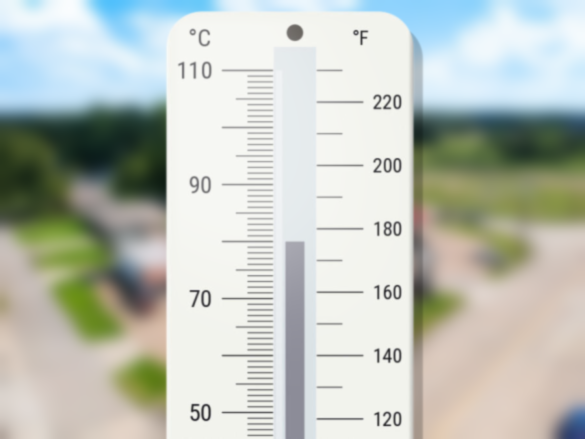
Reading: 80 °C
